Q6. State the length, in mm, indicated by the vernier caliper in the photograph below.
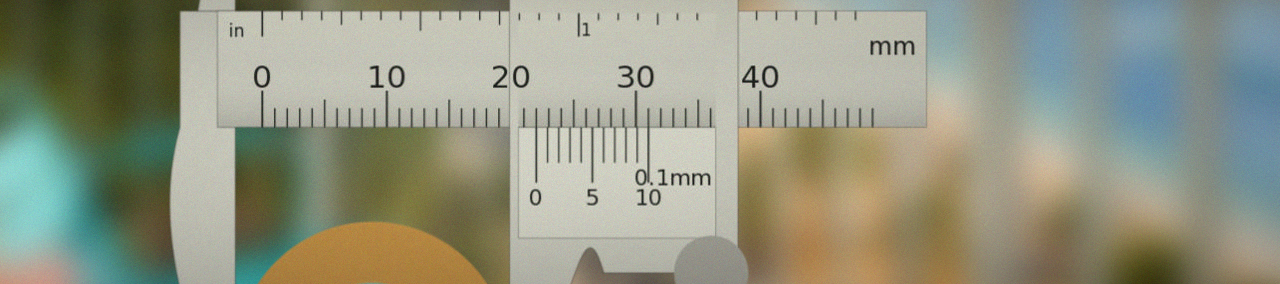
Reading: 22.0 mm
